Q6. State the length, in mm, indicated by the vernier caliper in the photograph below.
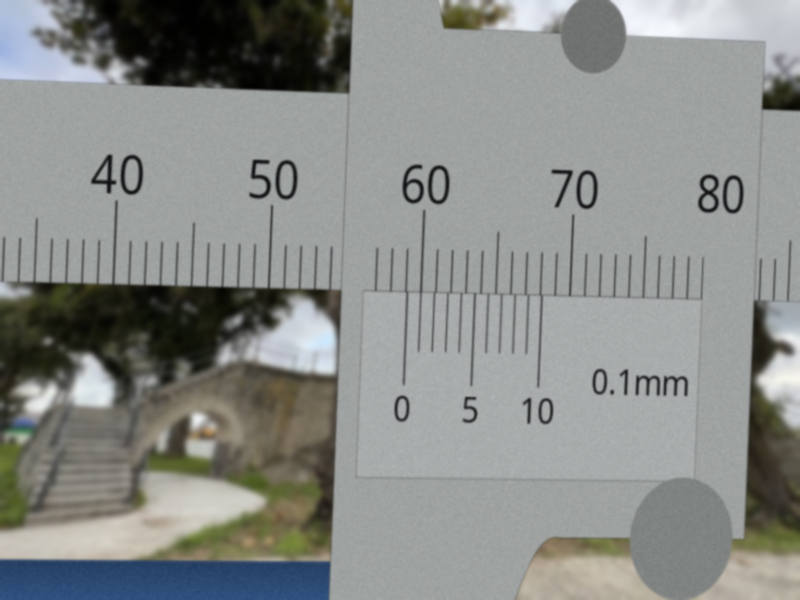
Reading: 59.1 mm
